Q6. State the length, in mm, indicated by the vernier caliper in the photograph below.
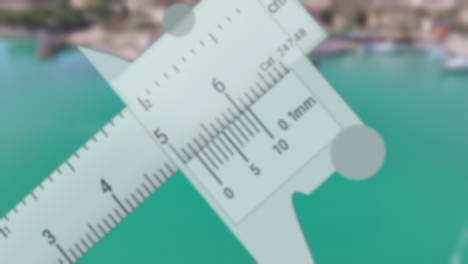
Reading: 52.0 mm
